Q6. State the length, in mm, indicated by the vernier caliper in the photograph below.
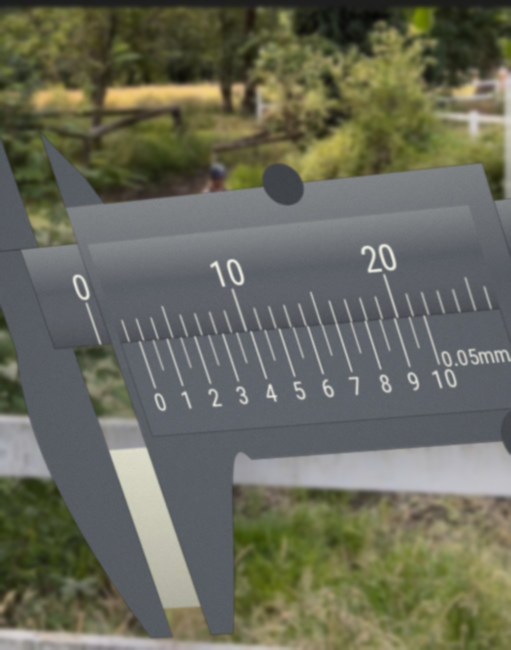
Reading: 2.7 mm
